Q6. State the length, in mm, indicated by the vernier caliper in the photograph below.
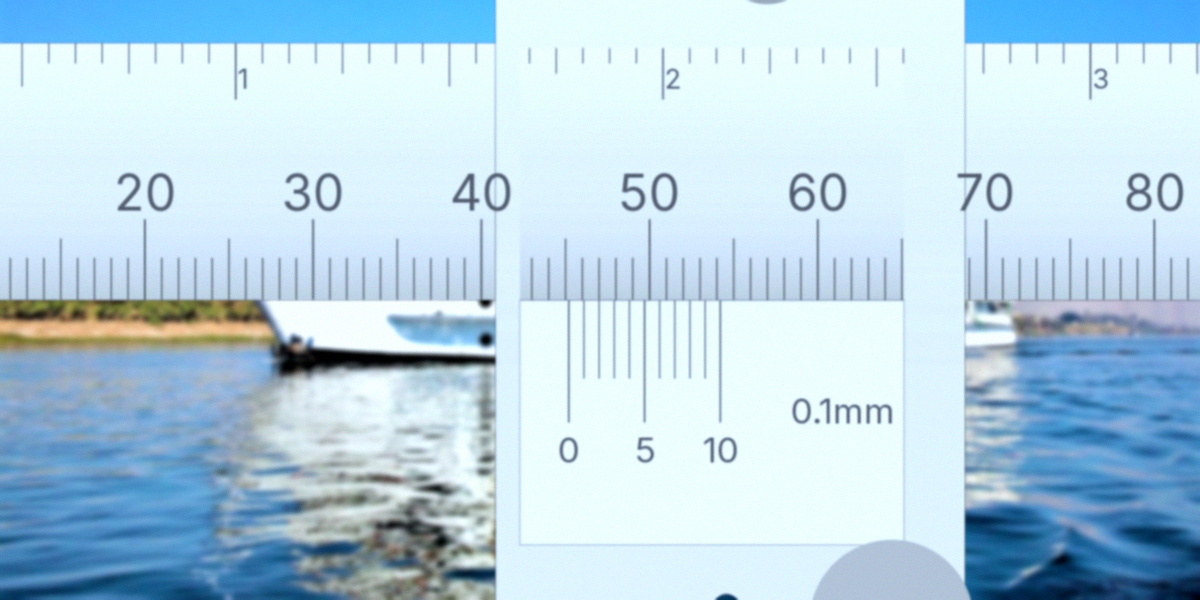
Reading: 45.2 mm
